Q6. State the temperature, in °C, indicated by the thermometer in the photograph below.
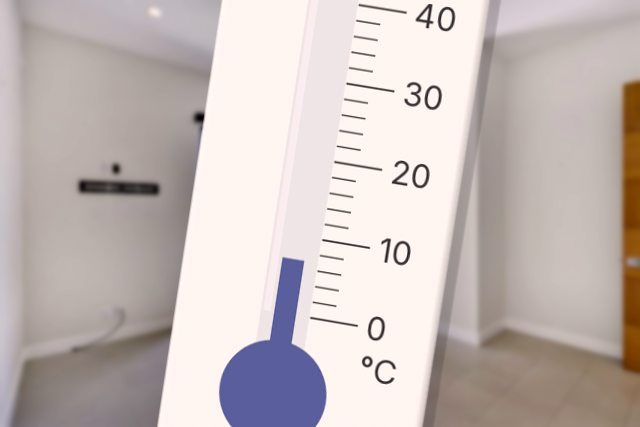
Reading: 7 °C
